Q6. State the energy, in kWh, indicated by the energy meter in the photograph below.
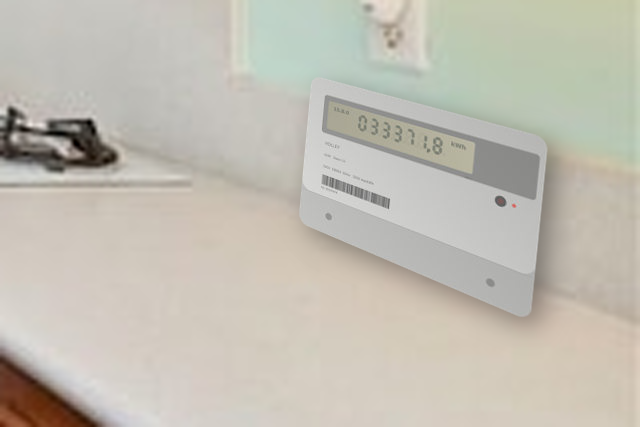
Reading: 33371.8 kWh
